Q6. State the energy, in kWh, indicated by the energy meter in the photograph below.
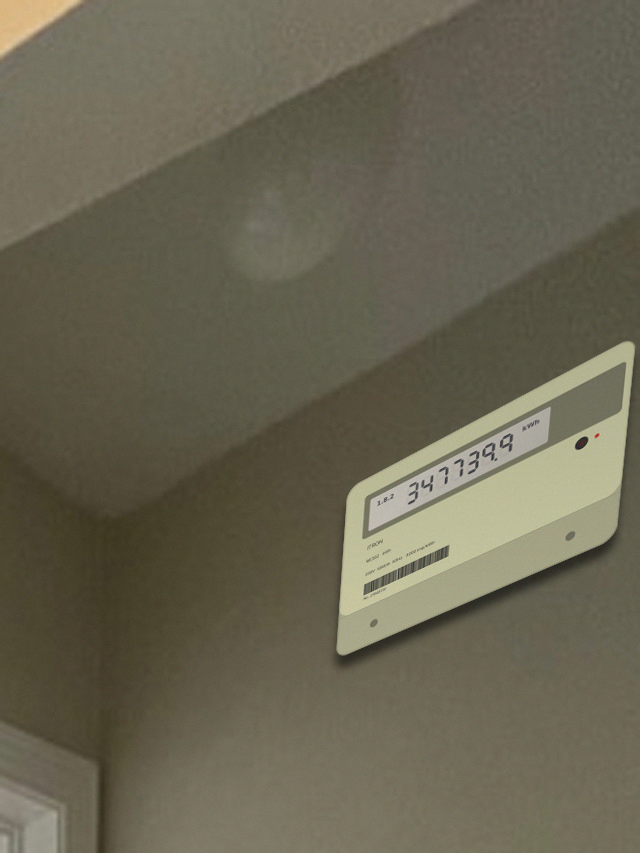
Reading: 347739.9 kWh
